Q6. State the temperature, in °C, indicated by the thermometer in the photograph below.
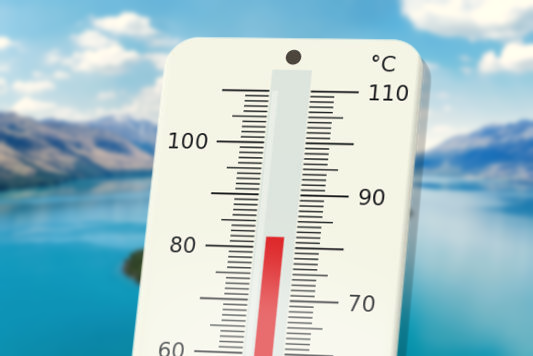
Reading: 82 °C
